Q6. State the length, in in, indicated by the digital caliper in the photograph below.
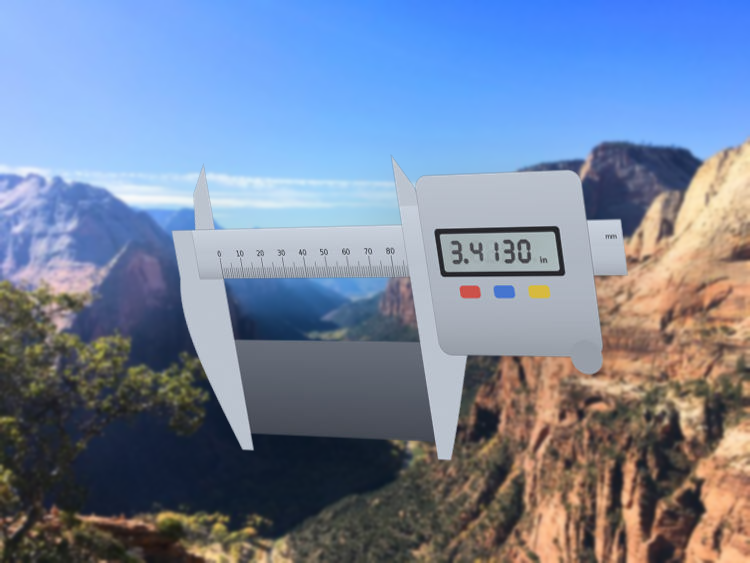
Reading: 3.4130 in
